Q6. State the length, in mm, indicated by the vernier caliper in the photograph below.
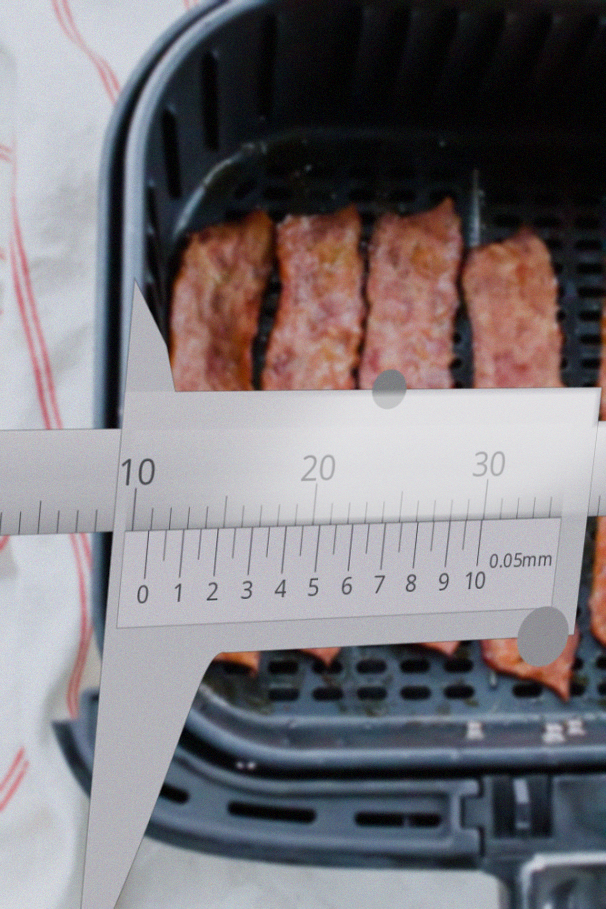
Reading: 10.9 mm
